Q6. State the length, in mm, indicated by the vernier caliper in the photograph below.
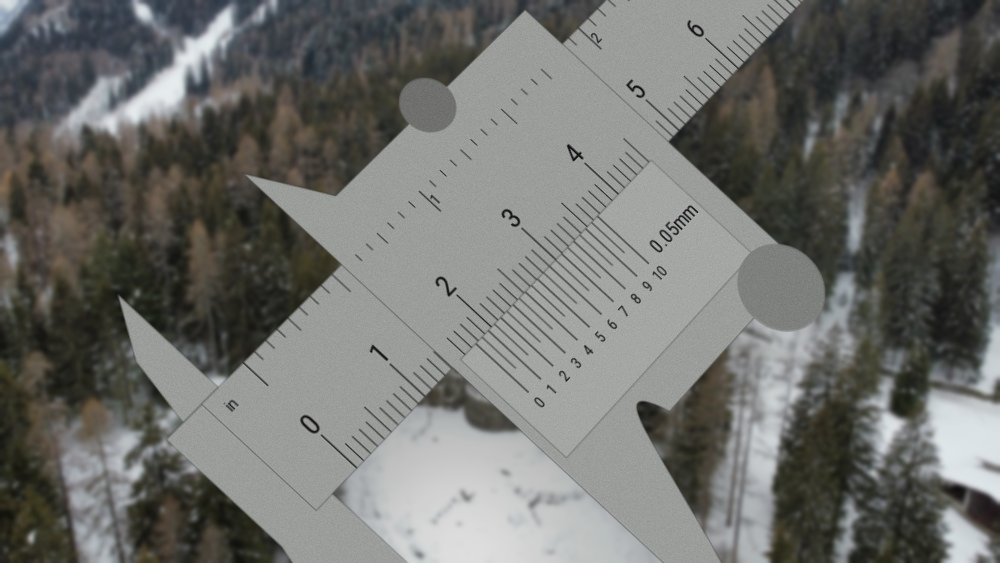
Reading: 17.6 mm
